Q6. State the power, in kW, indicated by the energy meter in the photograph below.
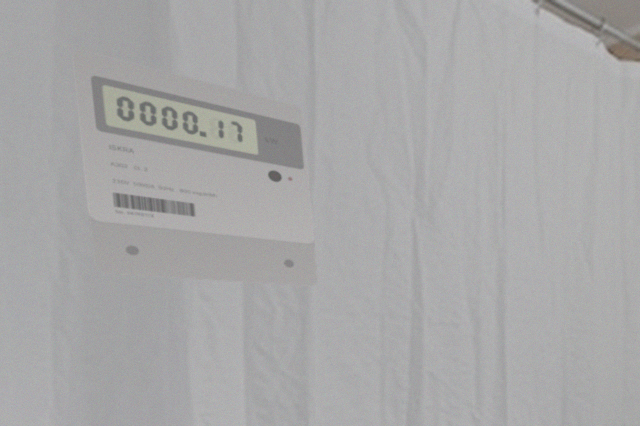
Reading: 0.17 kW
